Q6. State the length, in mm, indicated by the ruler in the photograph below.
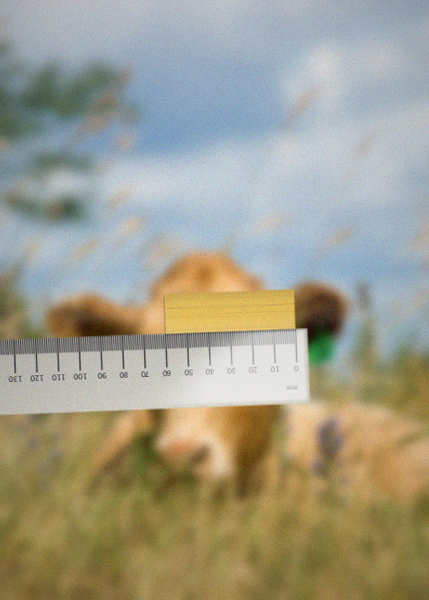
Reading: 60 mm
